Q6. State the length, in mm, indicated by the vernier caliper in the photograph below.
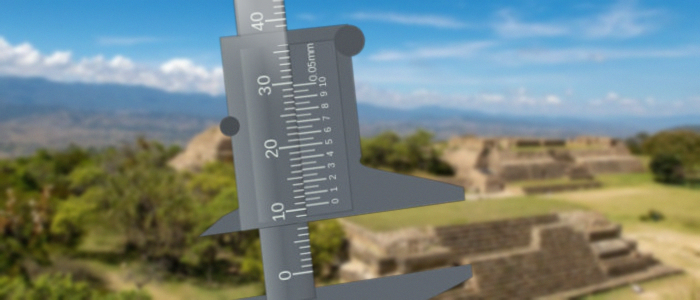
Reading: 10.5 mm
